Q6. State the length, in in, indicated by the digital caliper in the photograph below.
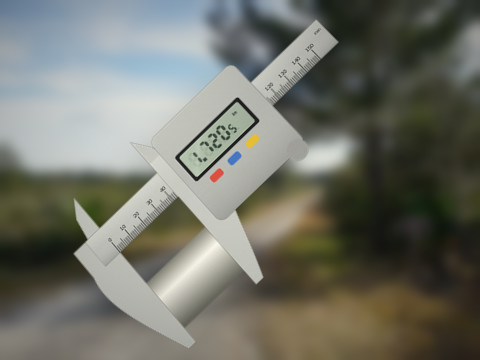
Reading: 1.7205 in
